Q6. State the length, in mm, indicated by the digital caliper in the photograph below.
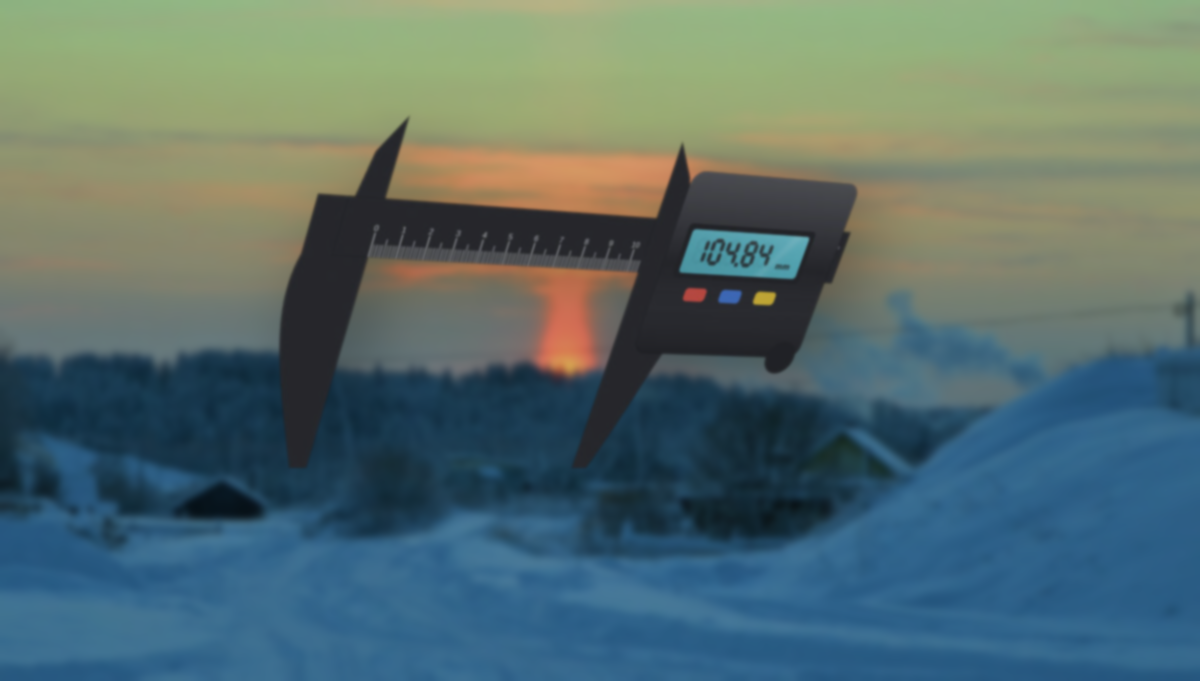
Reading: 104.84 mm
